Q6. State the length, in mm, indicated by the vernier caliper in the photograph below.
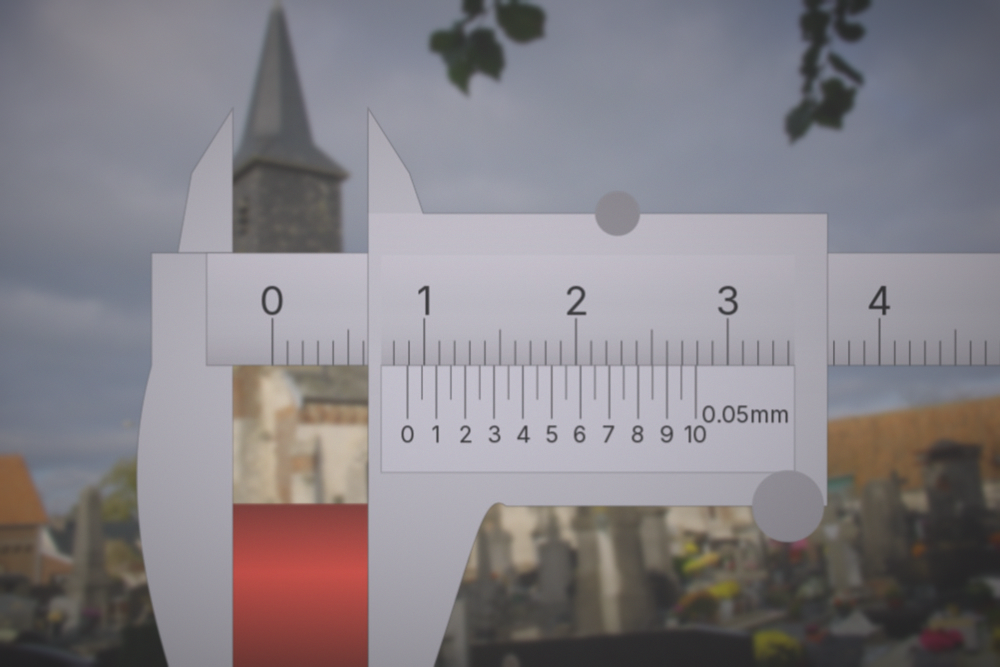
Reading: 8.9 mm
